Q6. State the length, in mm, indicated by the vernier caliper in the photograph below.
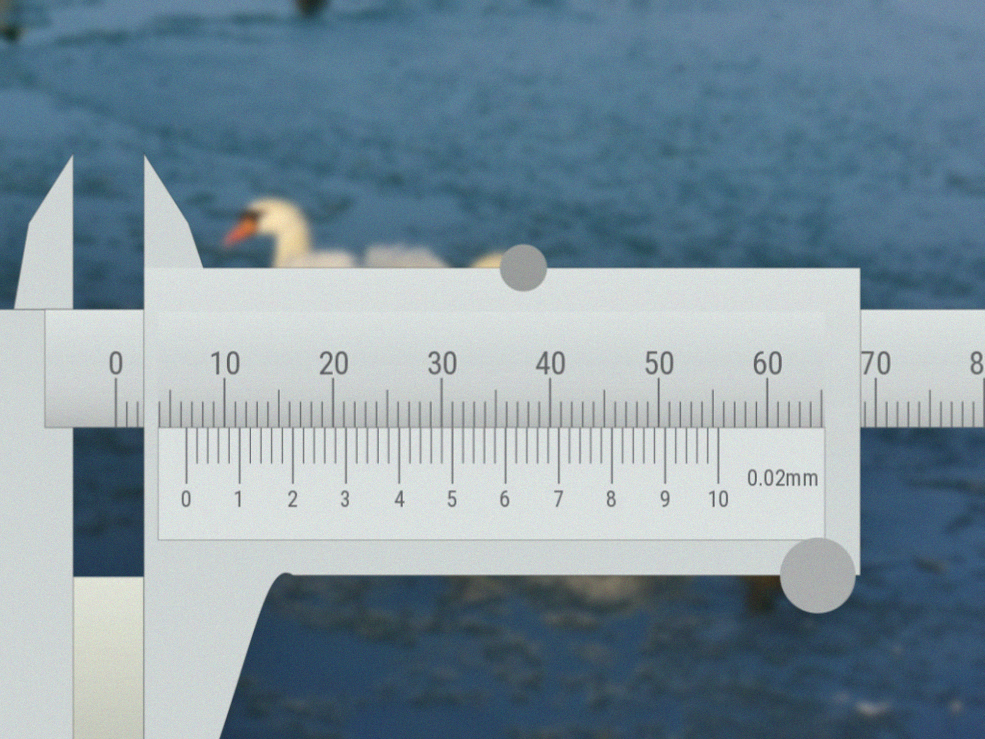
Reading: 6.5 mm
